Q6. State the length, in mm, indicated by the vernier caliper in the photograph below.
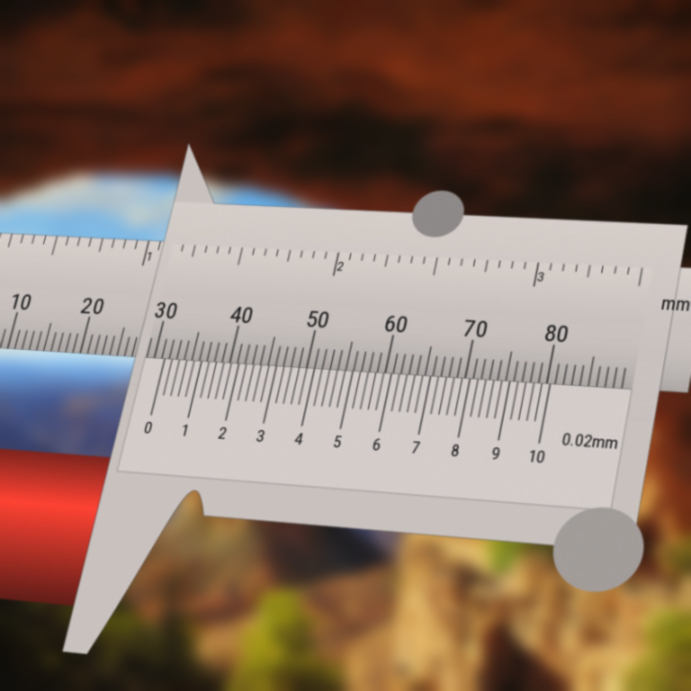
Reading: 31.4 mm
